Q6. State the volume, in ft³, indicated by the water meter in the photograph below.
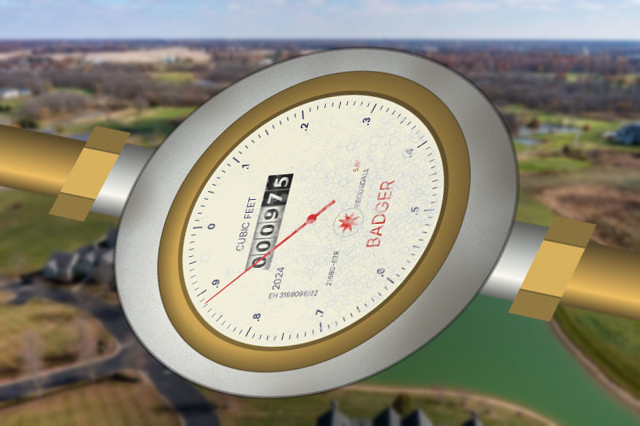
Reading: 974.88 ft³
